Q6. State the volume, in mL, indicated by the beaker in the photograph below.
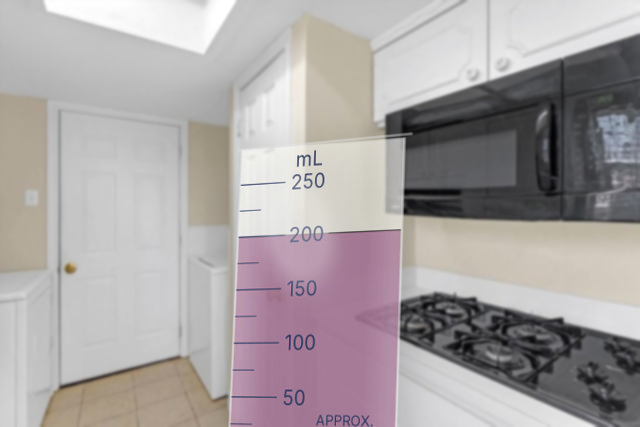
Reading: 200 mL
